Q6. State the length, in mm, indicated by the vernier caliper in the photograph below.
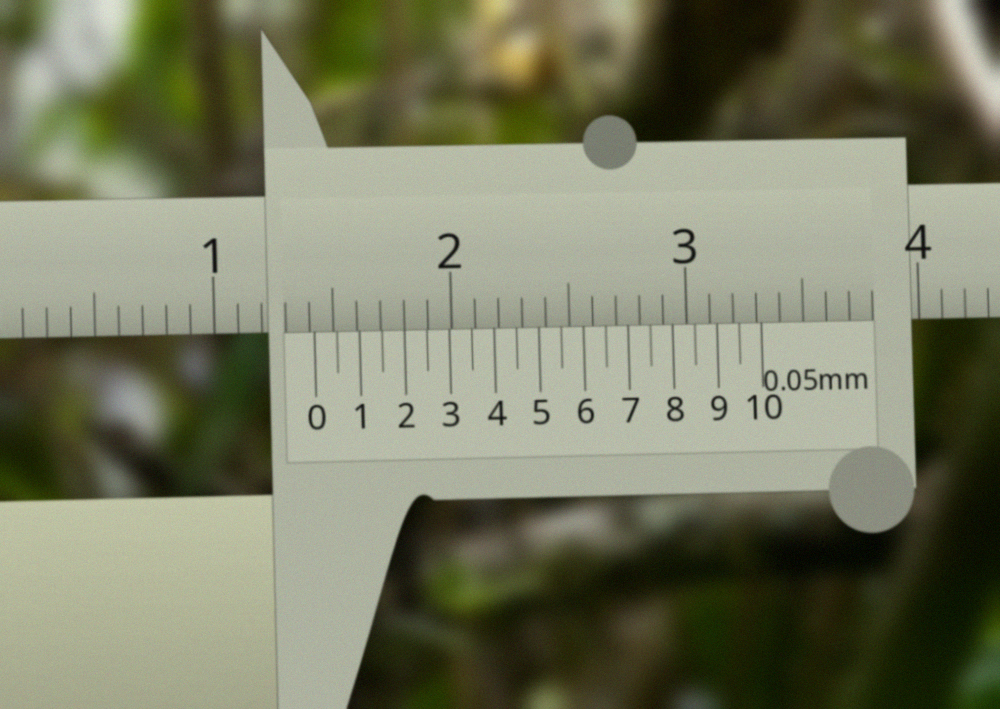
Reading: 14.2 mm
